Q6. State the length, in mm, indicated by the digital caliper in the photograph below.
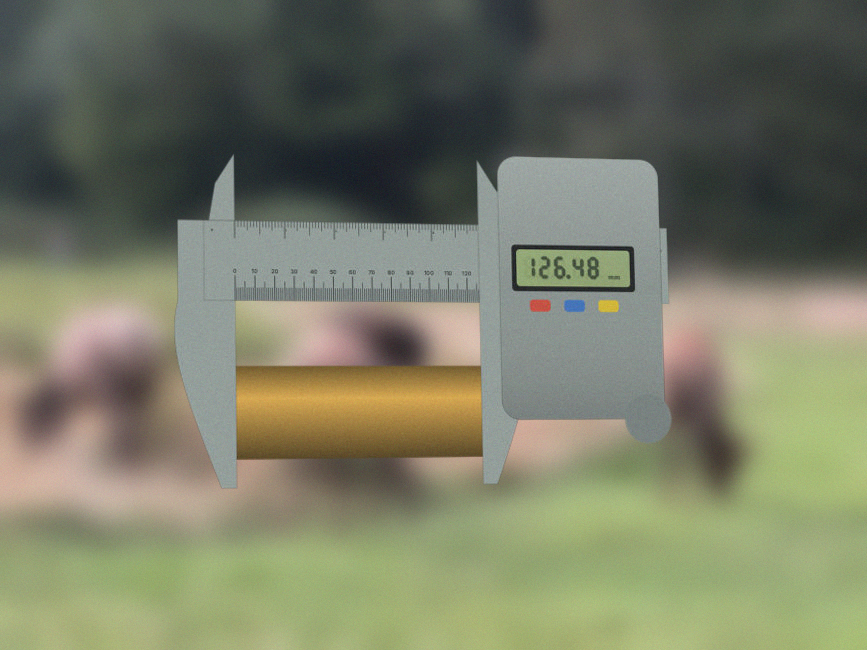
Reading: 126.48 mm
